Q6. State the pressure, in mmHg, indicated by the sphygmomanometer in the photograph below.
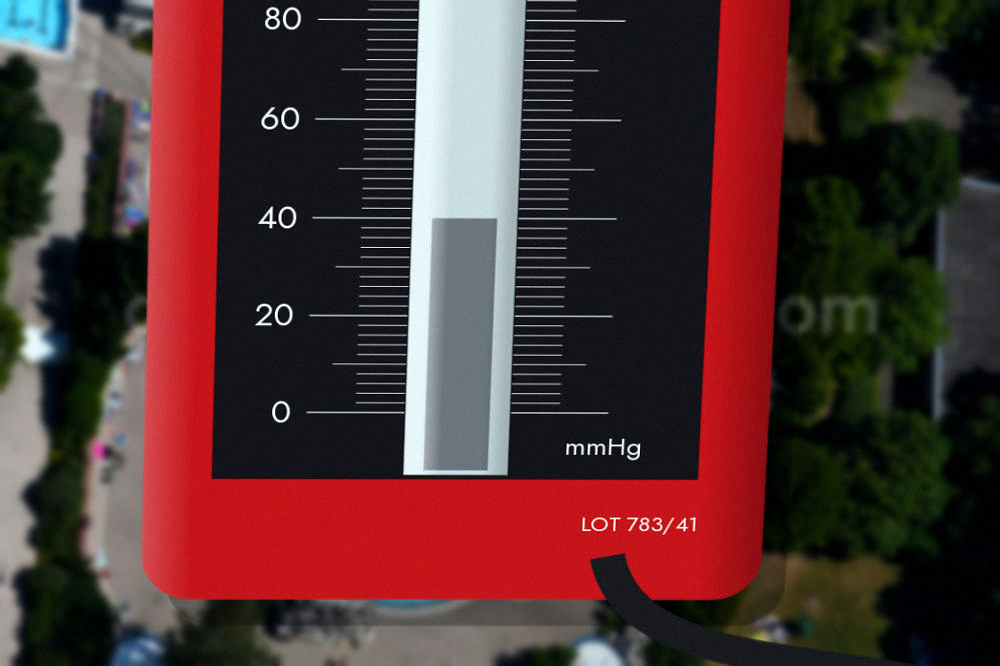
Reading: 40 mmHg
